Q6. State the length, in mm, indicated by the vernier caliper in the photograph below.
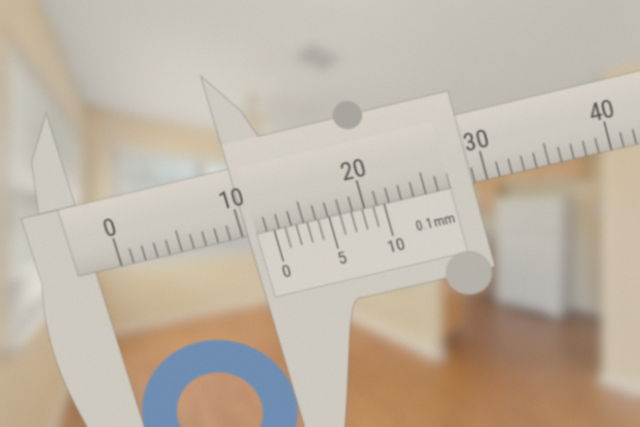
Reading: 12.6 mm
